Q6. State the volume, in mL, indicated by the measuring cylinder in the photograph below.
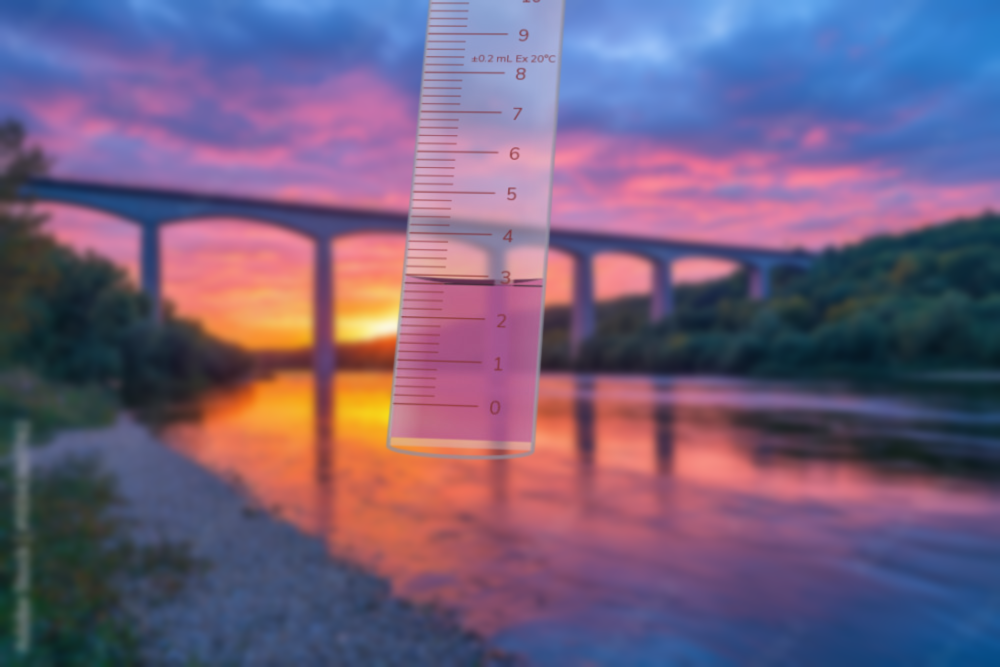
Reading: 2.8 mL
